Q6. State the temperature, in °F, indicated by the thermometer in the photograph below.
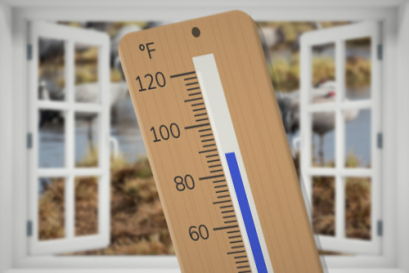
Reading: 88 °F
